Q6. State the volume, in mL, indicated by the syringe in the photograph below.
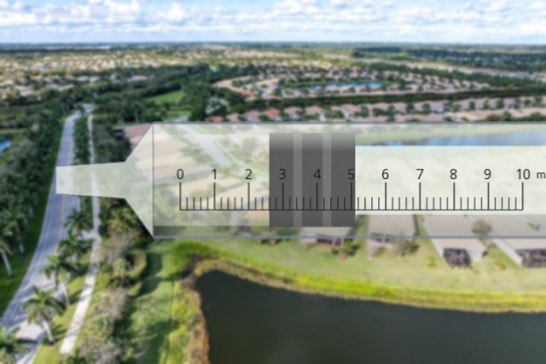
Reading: 2.6 mL
